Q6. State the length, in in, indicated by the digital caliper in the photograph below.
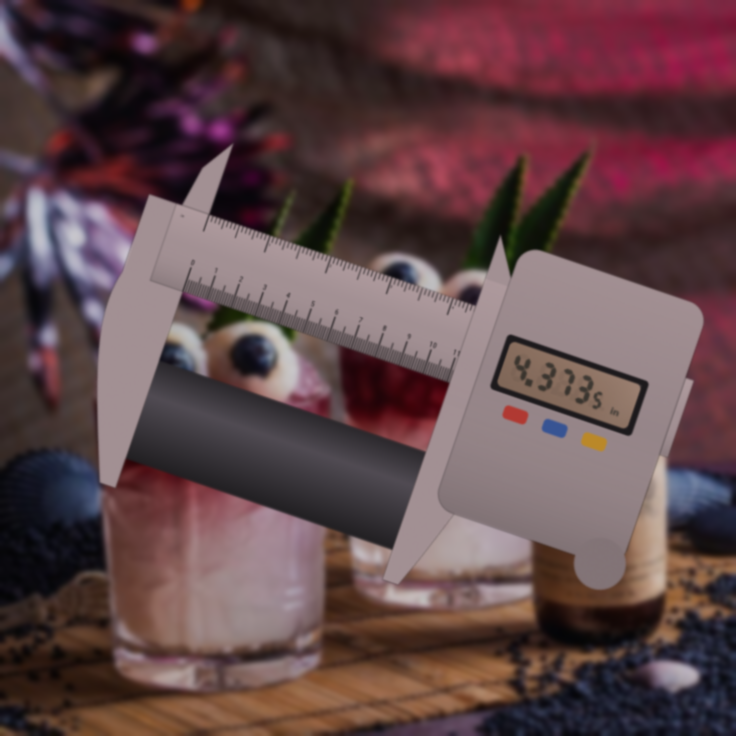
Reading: 4.3735 in
